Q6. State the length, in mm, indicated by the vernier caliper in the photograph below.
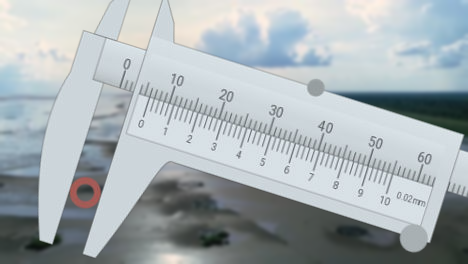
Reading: 6.0 mm
